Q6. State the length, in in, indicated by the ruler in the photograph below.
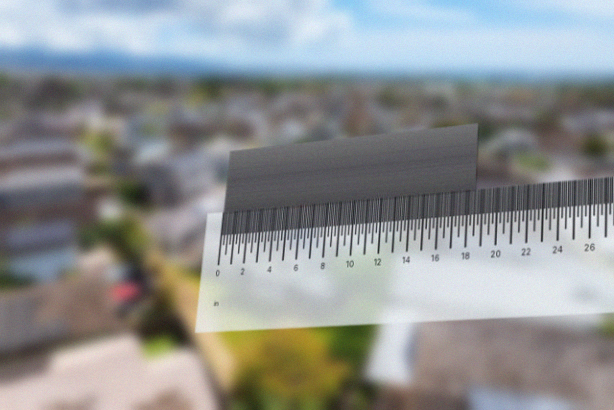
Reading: 18.5 in
